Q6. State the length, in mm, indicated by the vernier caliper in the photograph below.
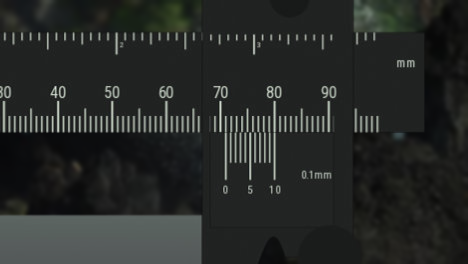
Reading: 71.0 mm
